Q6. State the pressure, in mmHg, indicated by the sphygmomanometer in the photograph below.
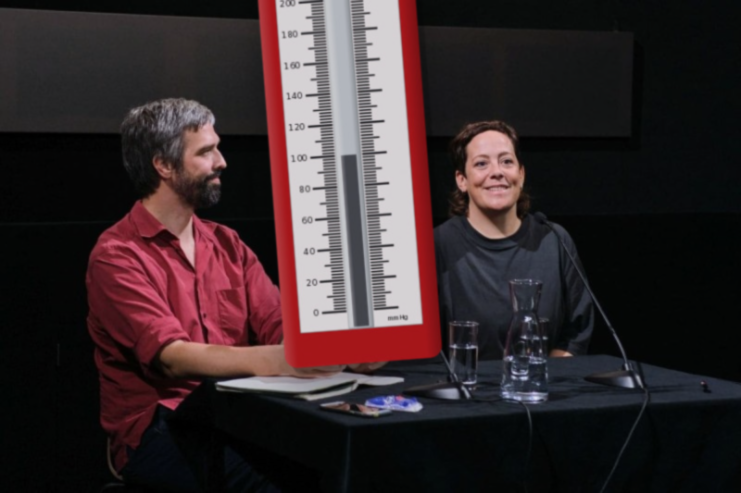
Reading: 100 mmHg
